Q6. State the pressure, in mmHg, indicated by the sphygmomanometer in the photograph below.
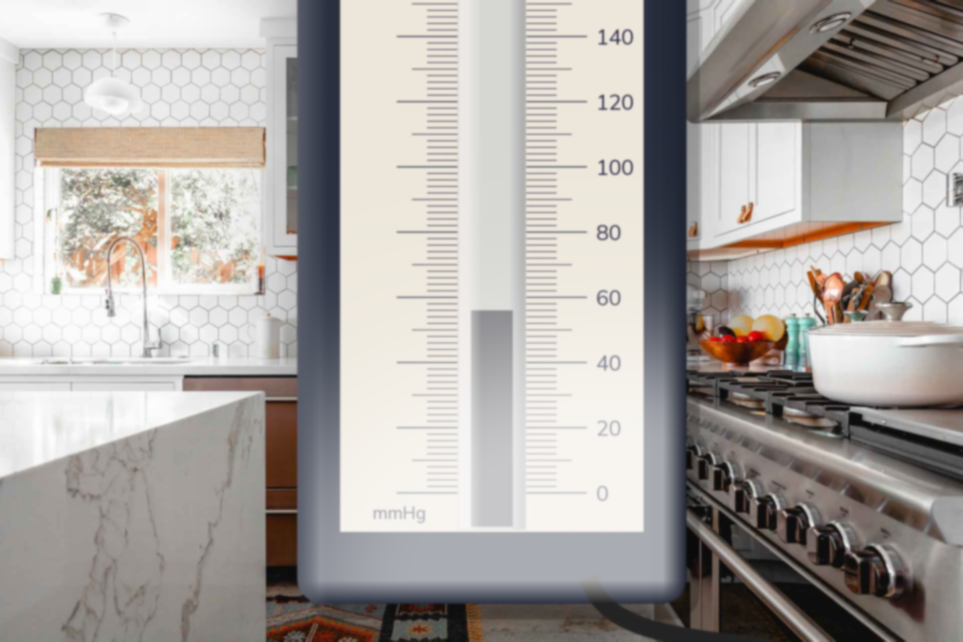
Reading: 56 mmHg
